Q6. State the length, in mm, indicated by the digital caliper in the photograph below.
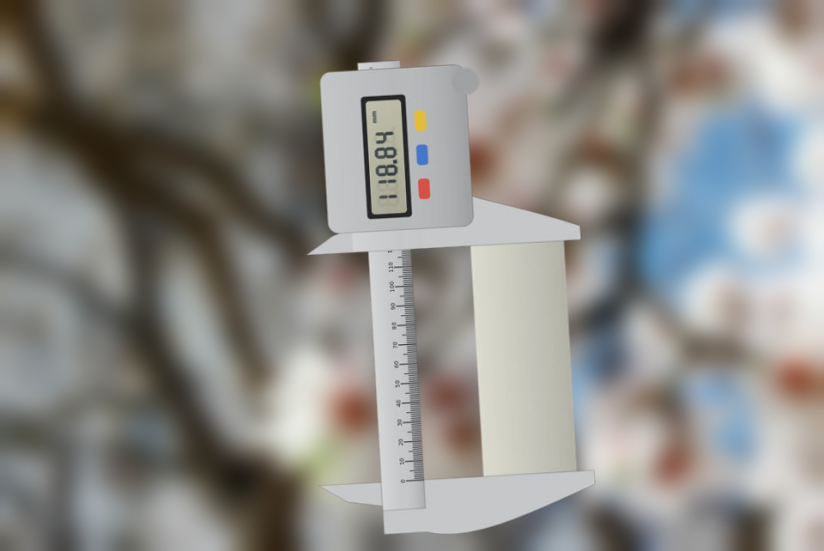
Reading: 118.84 mm
